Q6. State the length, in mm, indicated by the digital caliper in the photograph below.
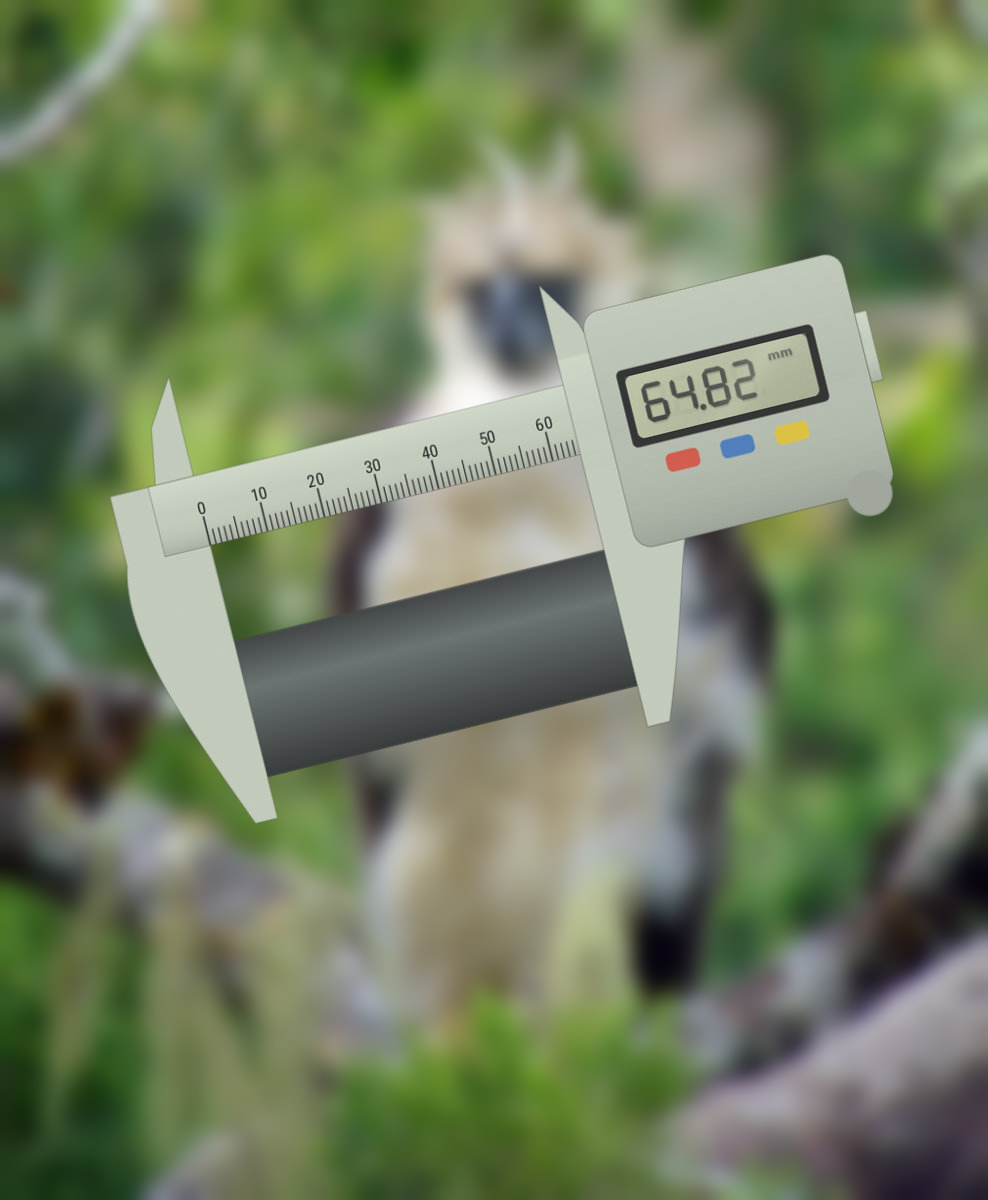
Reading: 64.82 mm
